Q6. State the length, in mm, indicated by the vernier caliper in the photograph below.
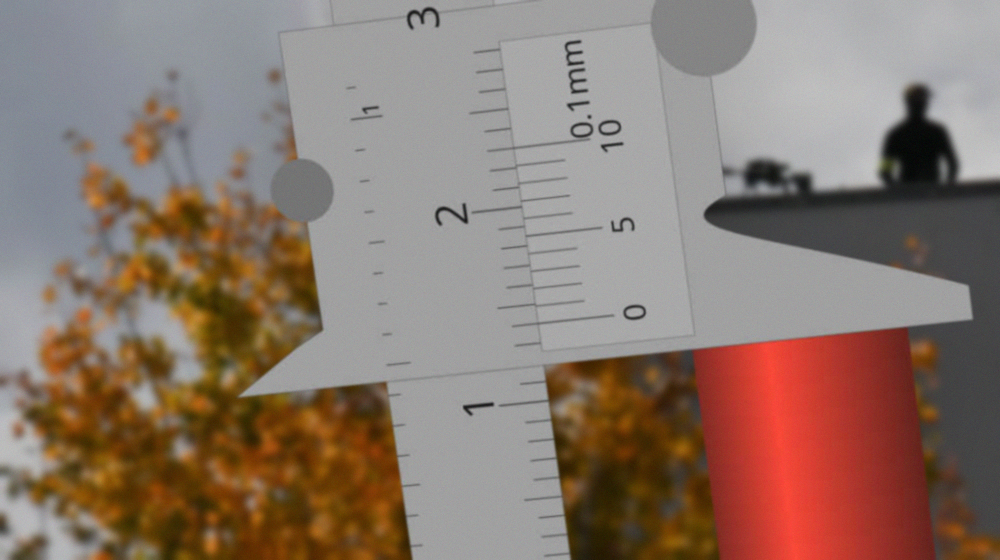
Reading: 14.0 mm
